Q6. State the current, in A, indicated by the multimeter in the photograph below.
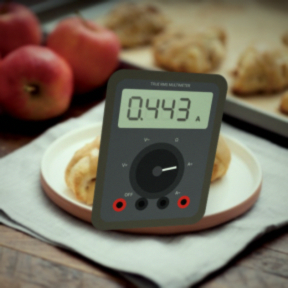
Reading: 0.443 A
